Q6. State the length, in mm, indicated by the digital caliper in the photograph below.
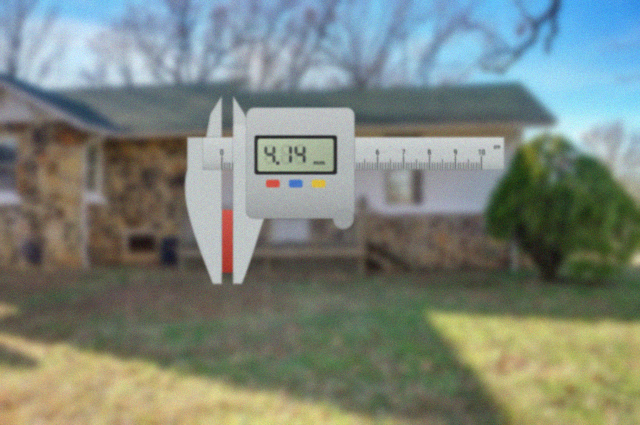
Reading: 4.14 mm
